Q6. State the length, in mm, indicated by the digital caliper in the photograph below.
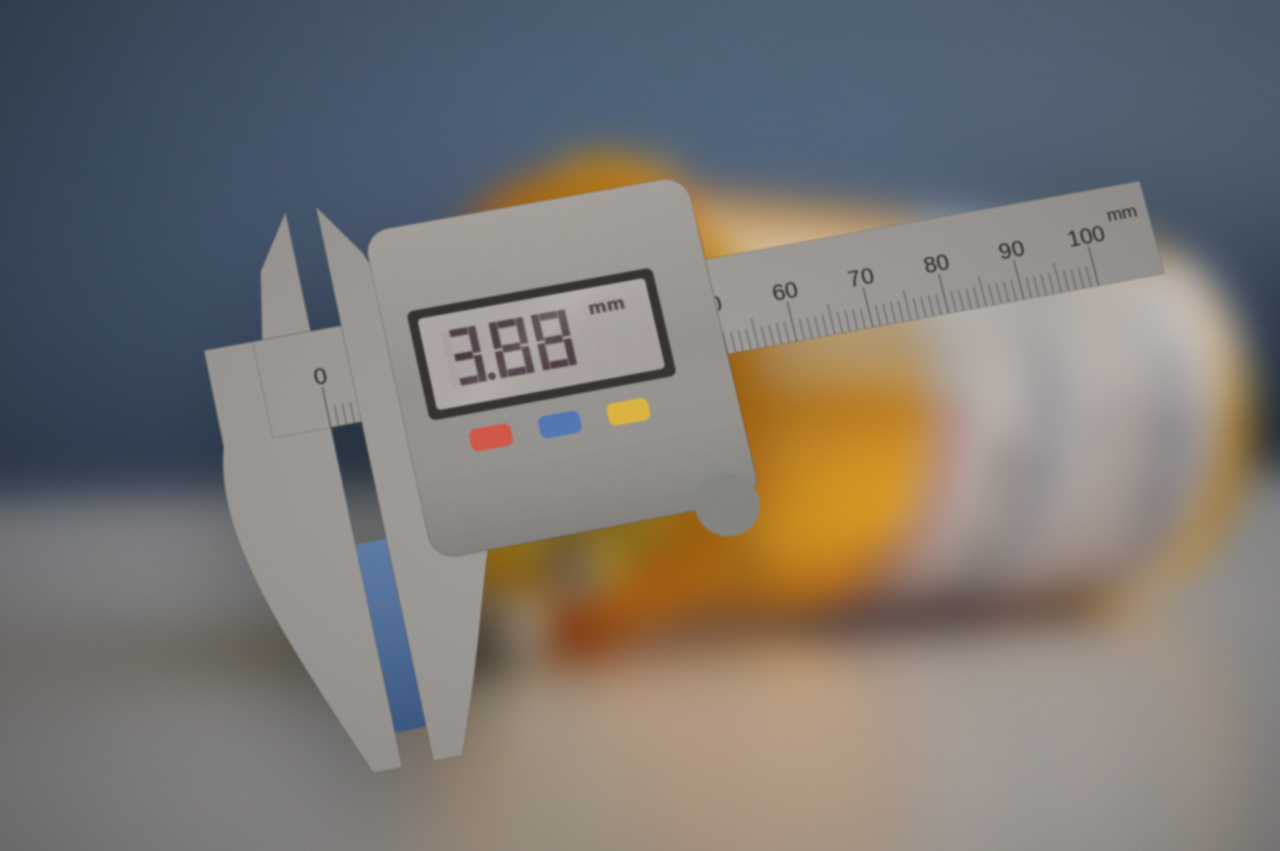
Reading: 3.88 mm
